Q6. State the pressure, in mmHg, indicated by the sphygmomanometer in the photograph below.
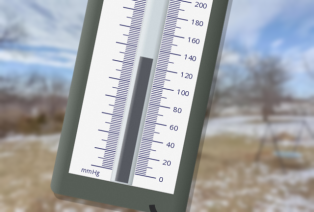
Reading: 130 mmHg
